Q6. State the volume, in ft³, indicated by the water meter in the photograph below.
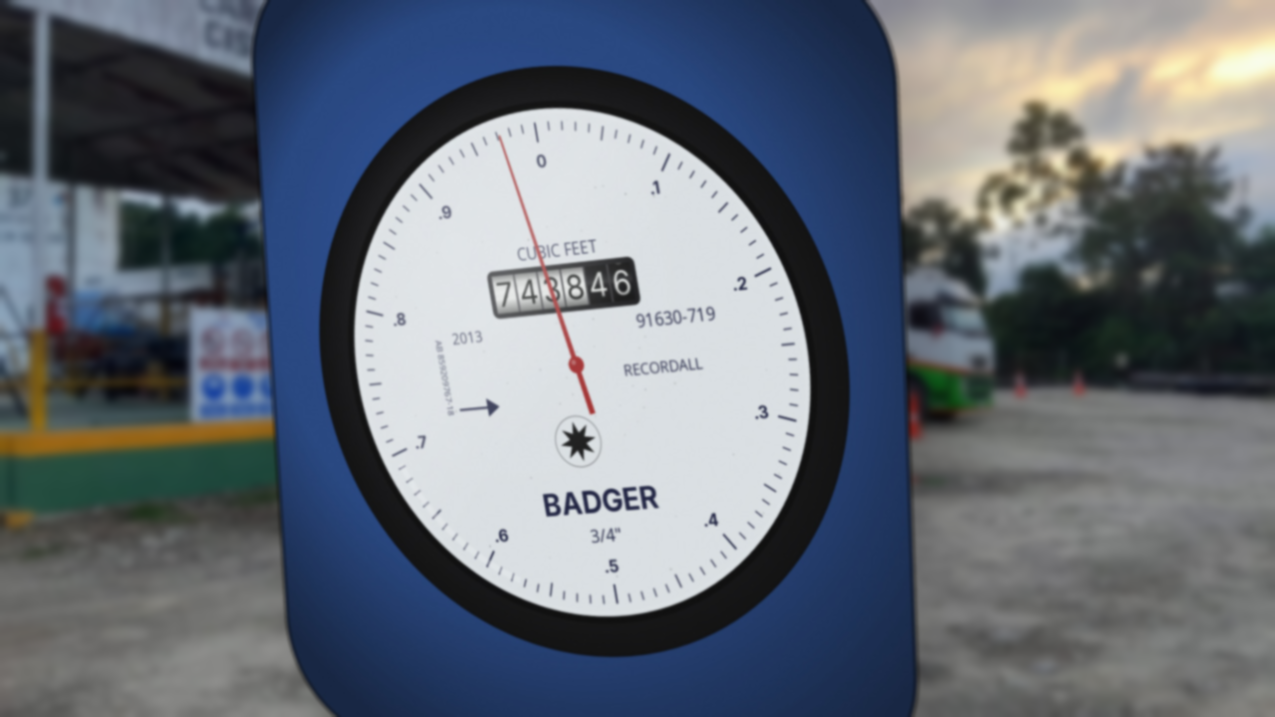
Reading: 743845.97 ft³
